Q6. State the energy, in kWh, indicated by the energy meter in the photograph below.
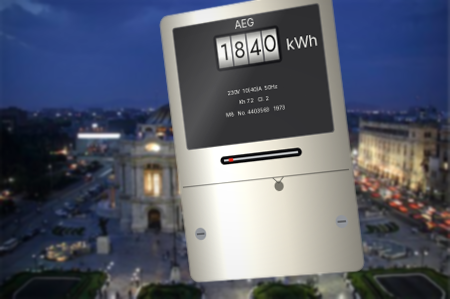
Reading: 1840 kWh
